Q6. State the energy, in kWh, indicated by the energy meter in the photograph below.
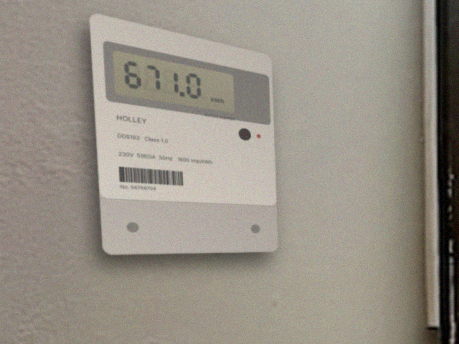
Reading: 671.0 kWh
